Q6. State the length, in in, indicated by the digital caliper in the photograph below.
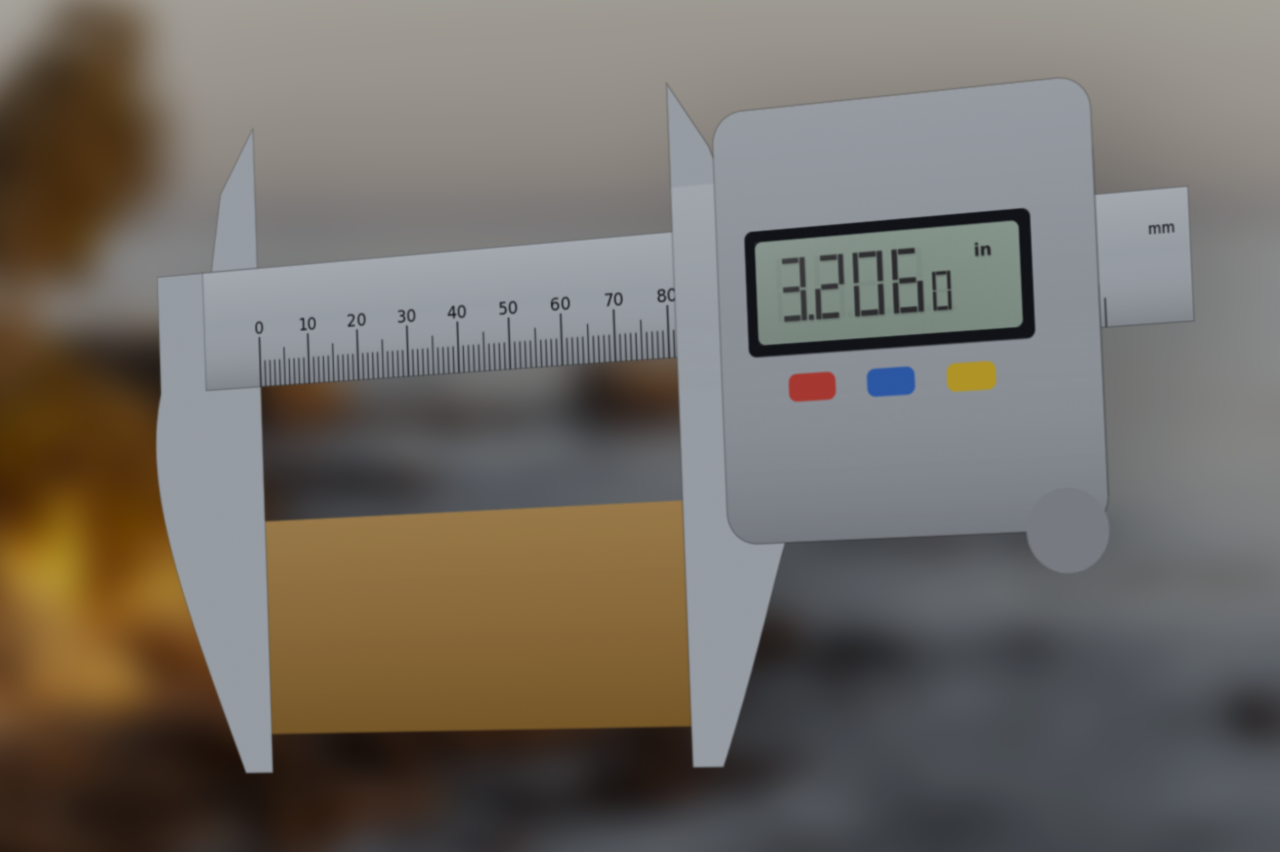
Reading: 3.2060 in
